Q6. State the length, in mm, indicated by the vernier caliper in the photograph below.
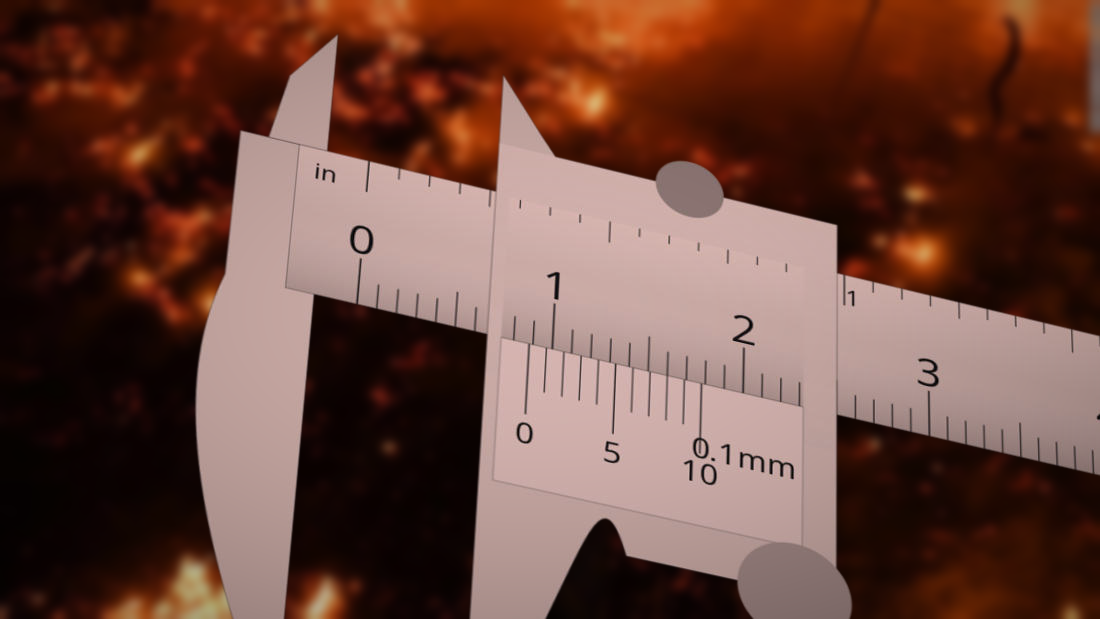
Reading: 8.8 mm
